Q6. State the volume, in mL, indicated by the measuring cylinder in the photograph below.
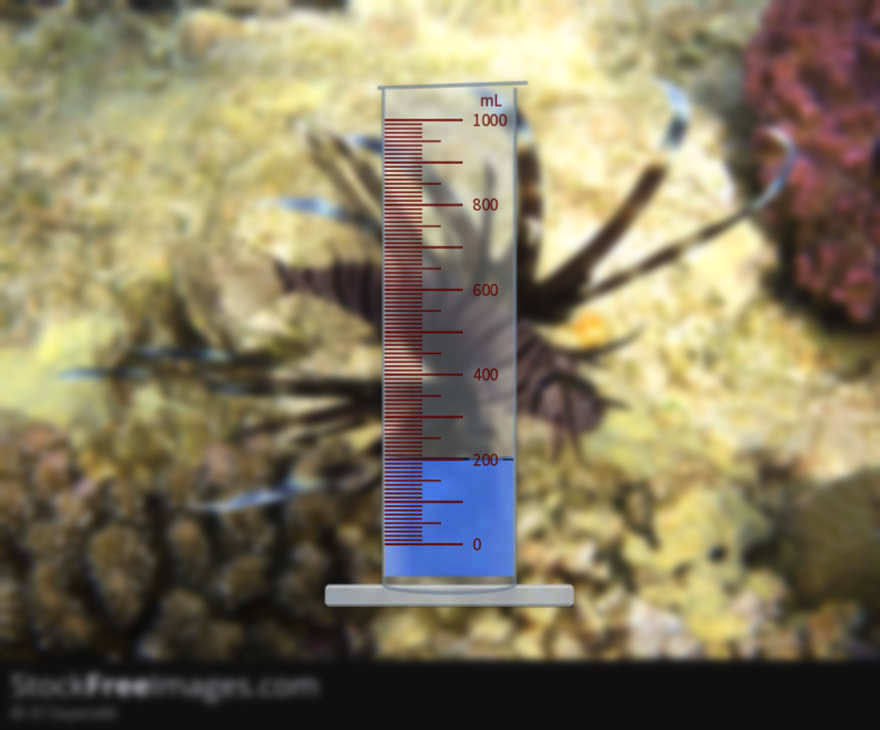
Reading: 200 mL
